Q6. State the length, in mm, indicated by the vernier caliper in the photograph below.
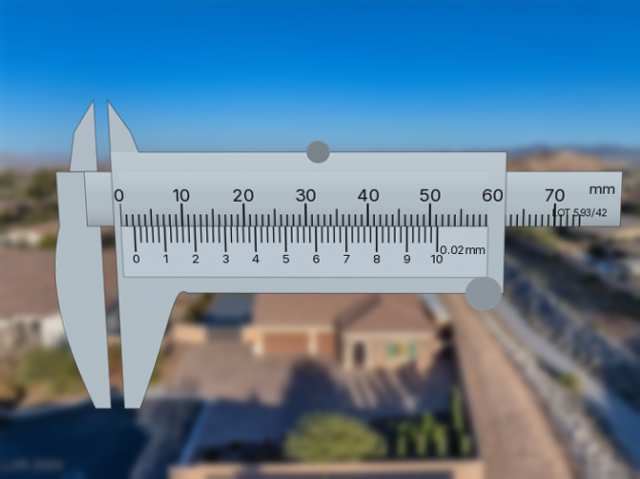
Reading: 2.2 mm
